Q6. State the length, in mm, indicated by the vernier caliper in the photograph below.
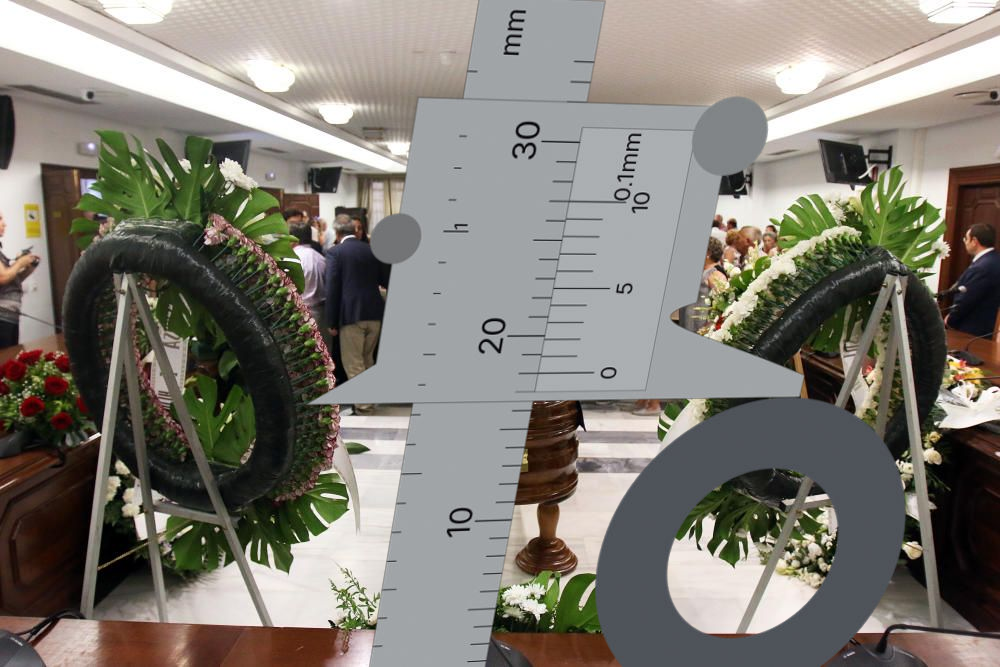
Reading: 18.0 mm
